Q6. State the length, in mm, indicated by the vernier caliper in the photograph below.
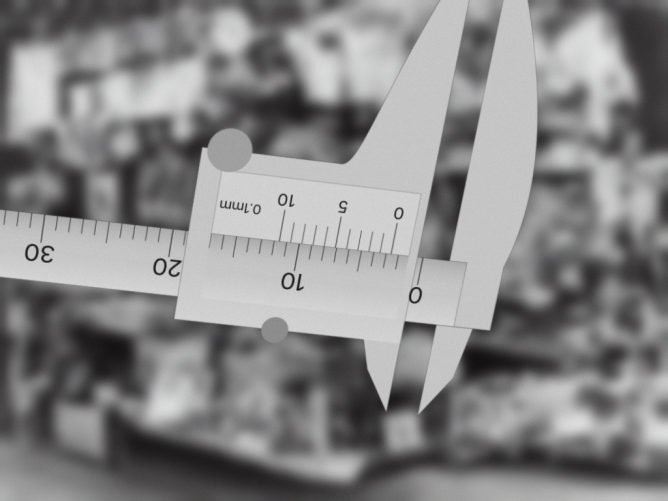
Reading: 2.6 mm
